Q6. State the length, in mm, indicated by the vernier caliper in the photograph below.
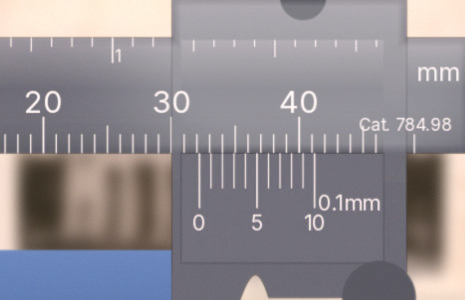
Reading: 32.2 mm
